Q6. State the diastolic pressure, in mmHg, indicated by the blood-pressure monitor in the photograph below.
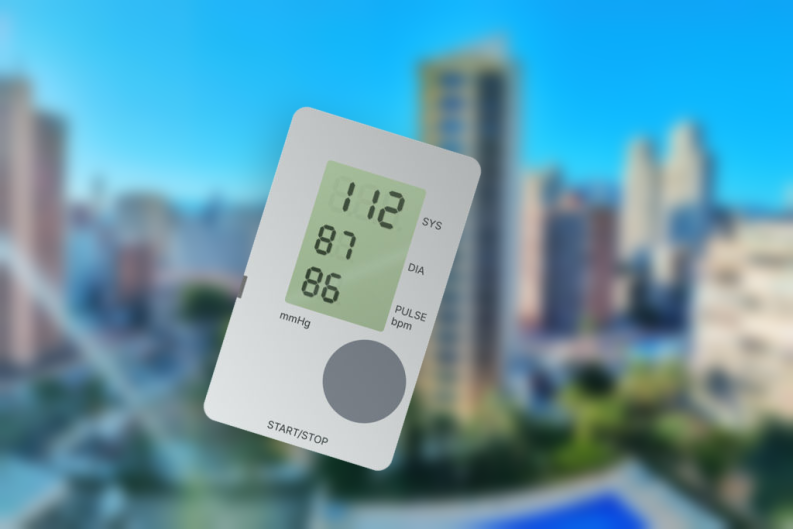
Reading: 87 mmHg
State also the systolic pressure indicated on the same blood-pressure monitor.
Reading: 112 mmHg
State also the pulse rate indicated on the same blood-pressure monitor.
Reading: 86 bpm
